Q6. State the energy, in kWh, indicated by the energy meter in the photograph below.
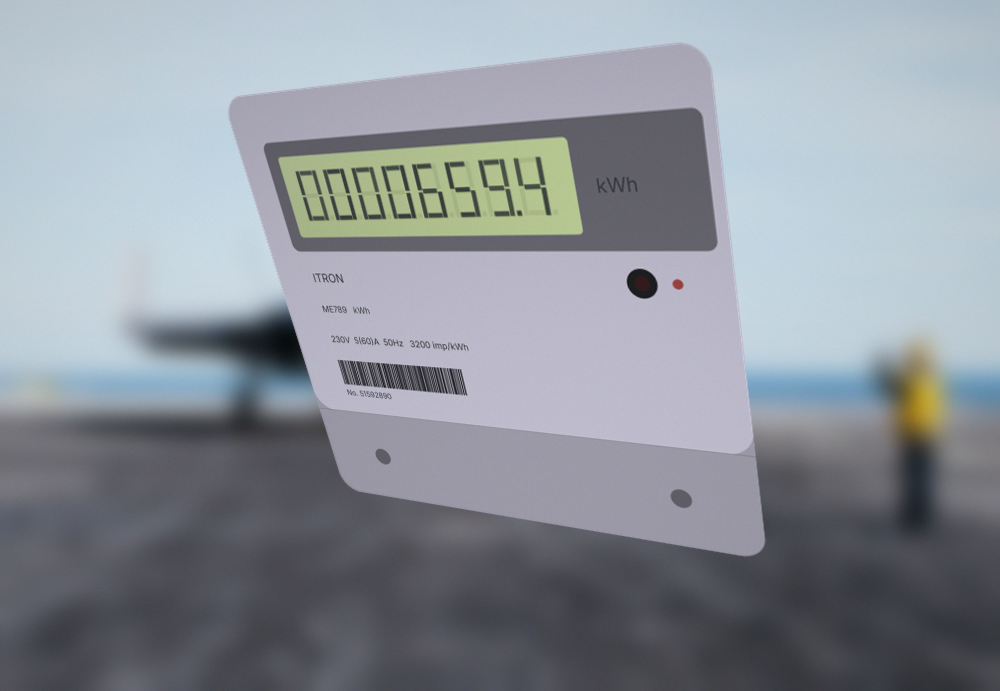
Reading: 659.4 kWh
